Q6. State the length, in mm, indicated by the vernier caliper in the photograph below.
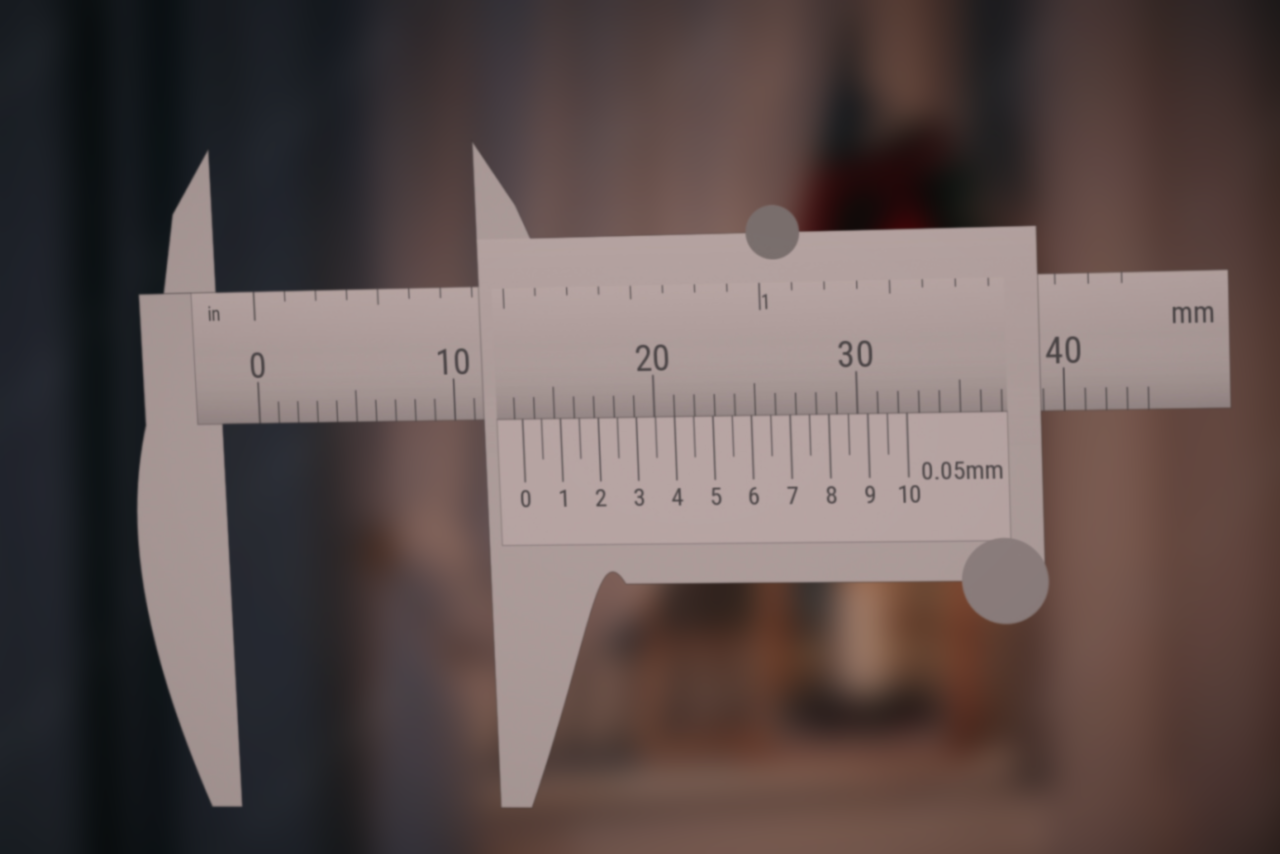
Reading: 13.4 mm
